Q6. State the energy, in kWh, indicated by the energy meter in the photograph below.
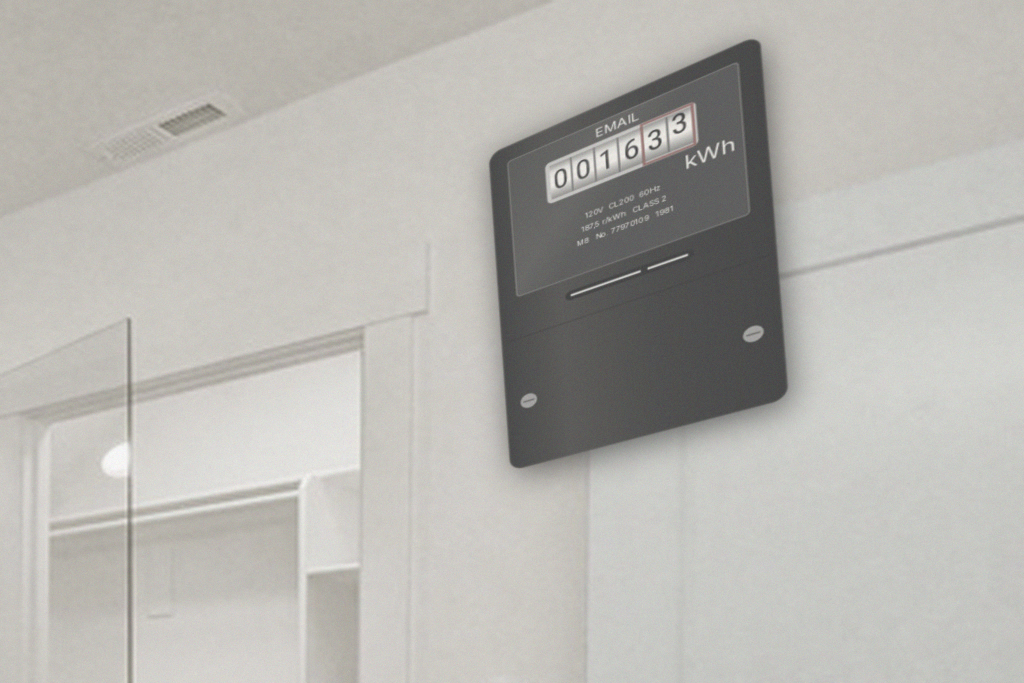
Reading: 16.33 kWh
